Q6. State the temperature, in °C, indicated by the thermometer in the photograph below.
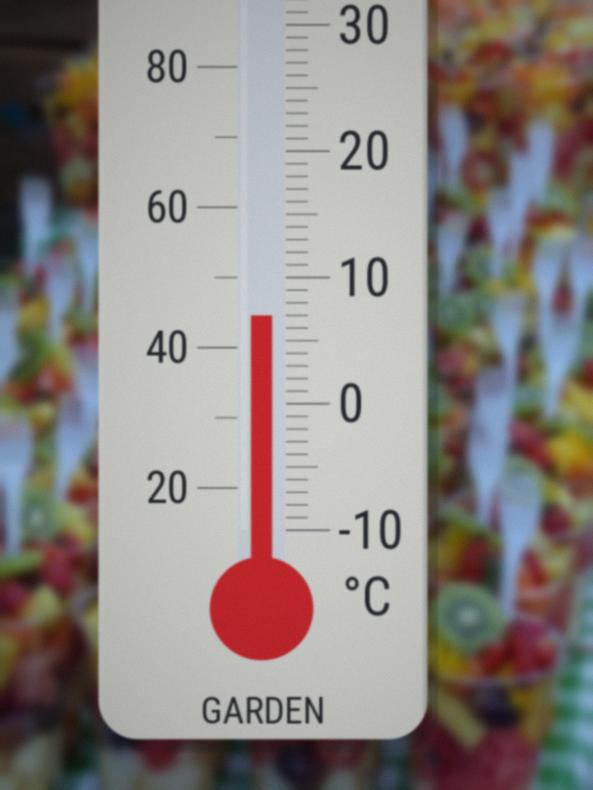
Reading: 7 °C
